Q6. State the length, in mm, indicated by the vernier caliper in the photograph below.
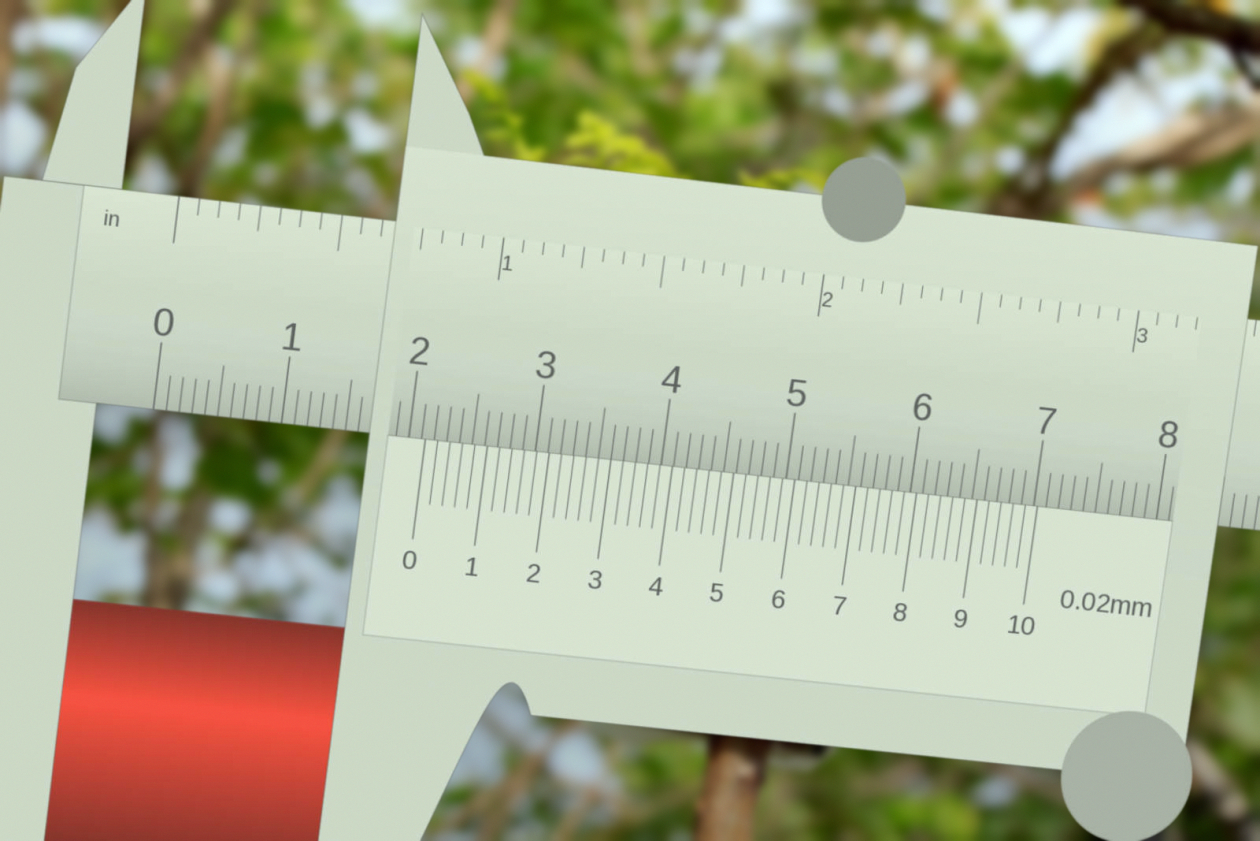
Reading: 21.3 mm
